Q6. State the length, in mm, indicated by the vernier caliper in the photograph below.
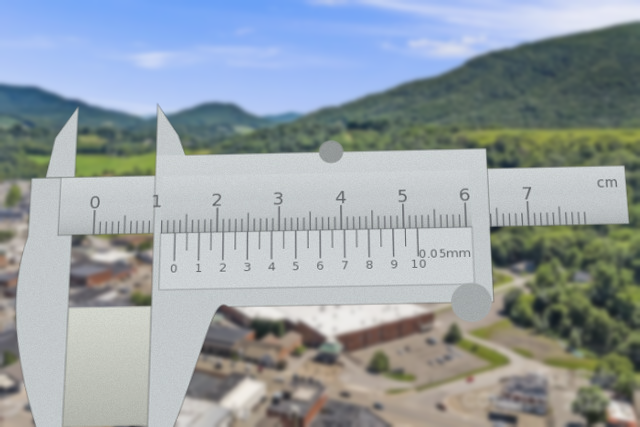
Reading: 13.2 mm
